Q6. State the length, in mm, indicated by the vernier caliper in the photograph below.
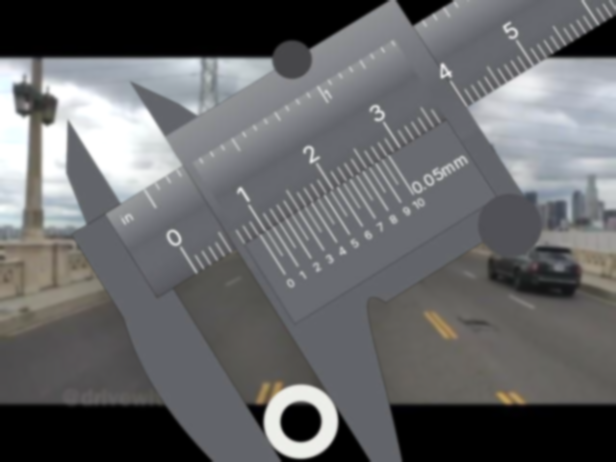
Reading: 9.2 mm
